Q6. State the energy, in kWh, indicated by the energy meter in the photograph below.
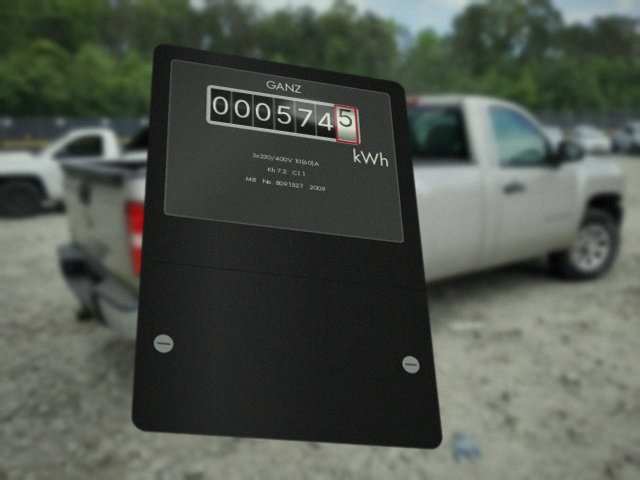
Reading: 574.5 kWh
